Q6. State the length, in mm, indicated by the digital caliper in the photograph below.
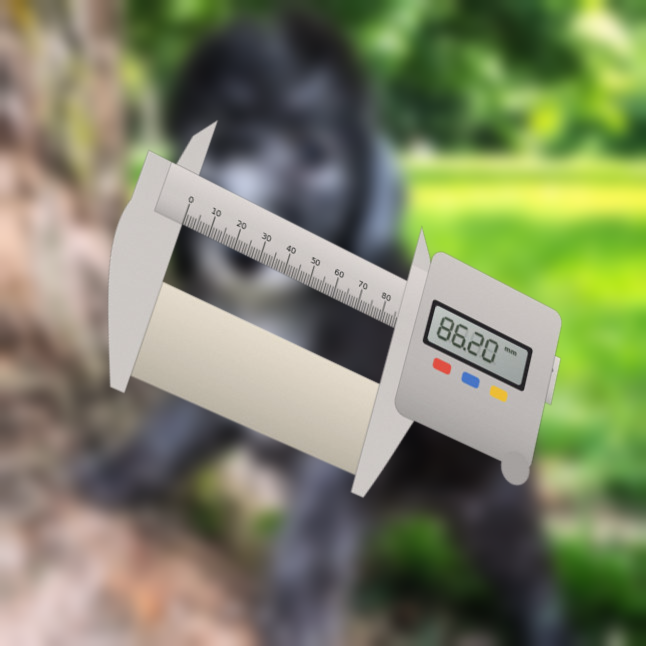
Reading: 86.20 mm
